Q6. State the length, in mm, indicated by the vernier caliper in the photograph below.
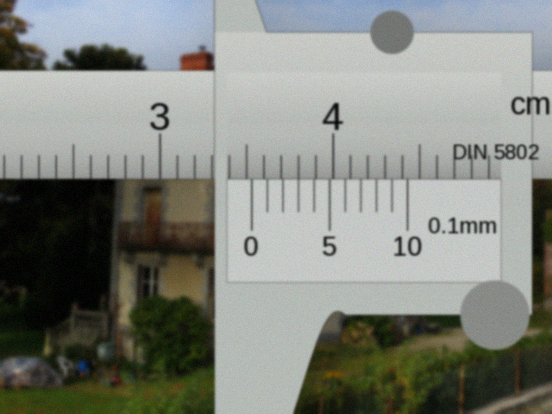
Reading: 35.3 mm
